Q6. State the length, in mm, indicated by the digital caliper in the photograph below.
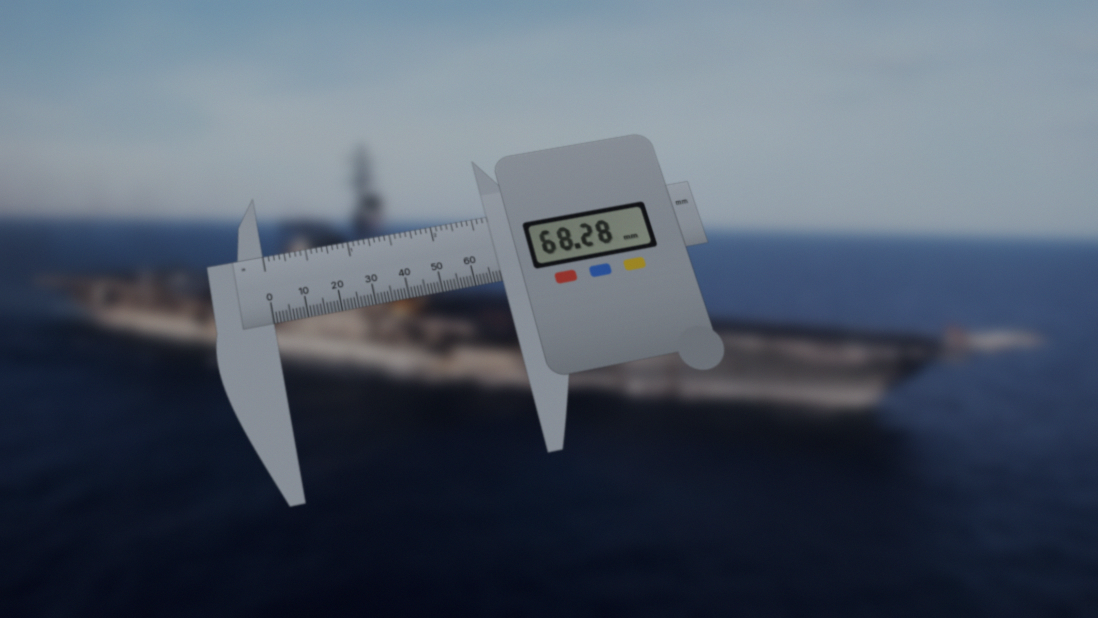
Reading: 68.28 mm
